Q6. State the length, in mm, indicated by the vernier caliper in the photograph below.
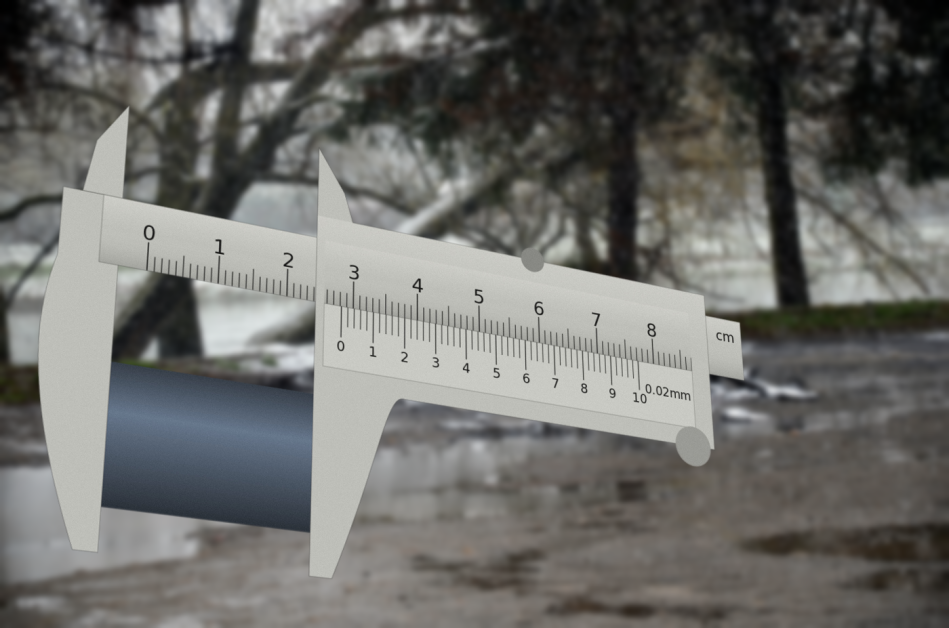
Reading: 28.2 mm
